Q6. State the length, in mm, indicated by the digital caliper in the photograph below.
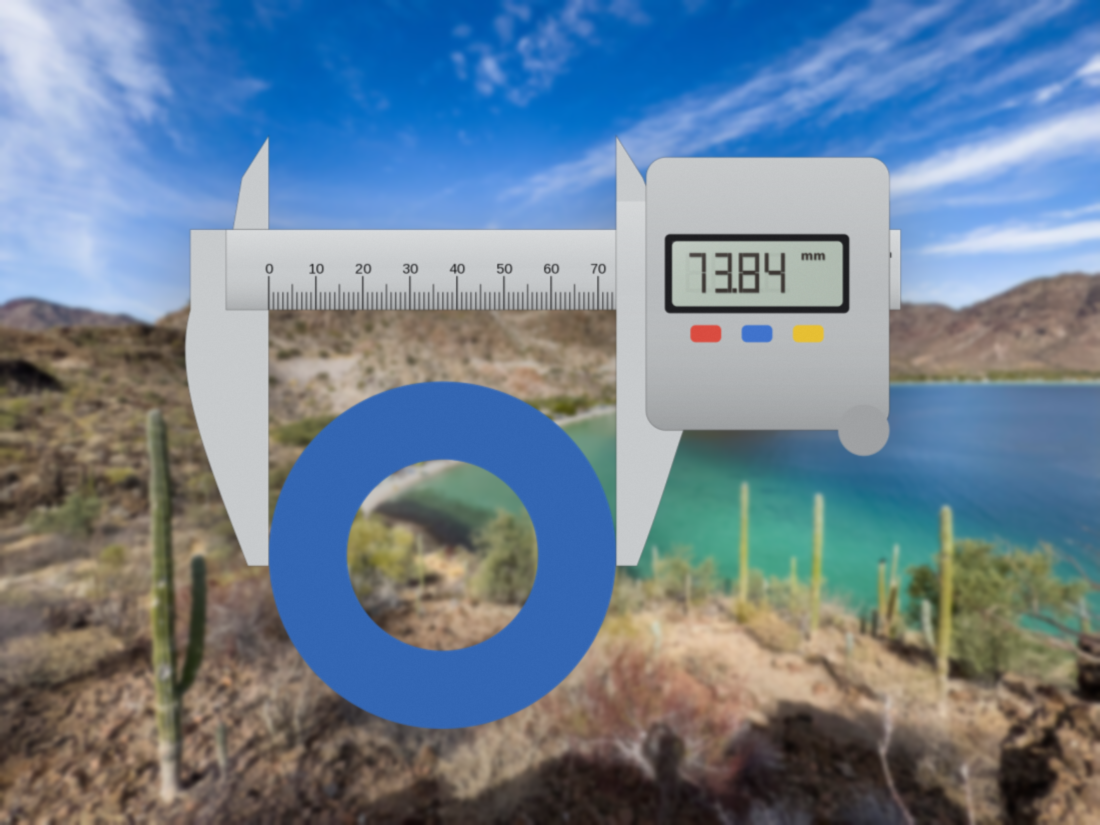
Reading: 73.84 mm
